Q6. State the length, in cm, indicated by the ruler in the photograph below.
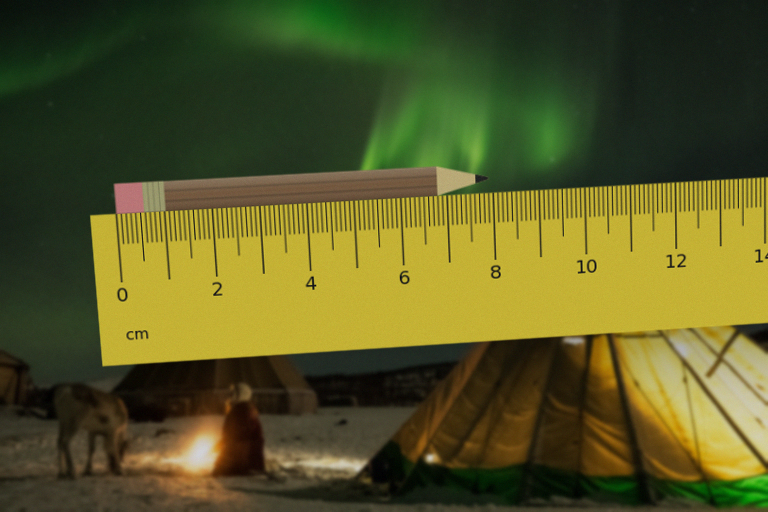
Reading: 7.9 cm
